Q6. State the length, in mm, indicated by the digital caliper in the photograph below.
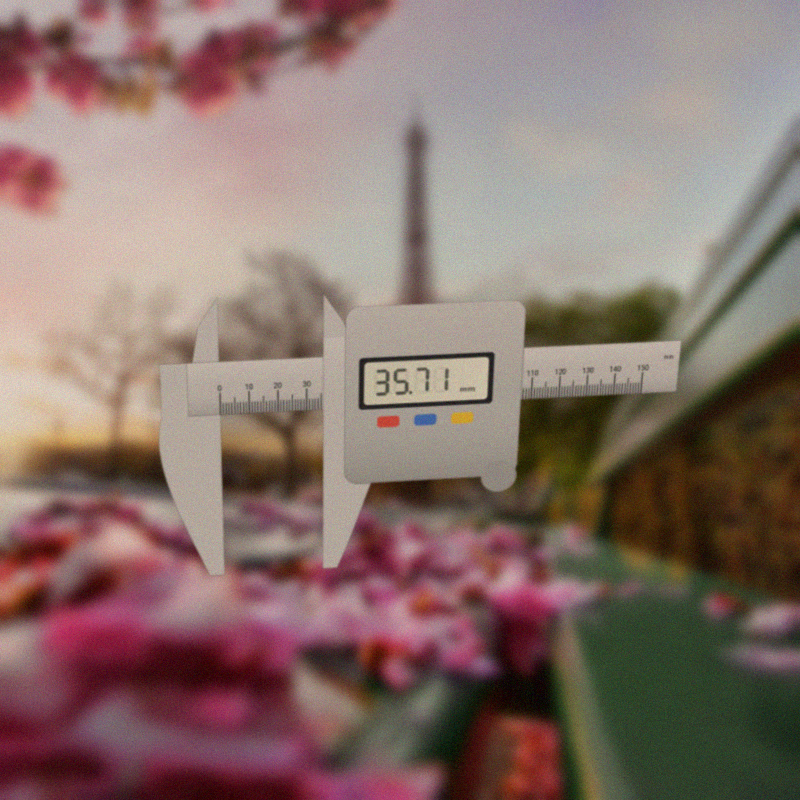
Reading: 35.71 mm
